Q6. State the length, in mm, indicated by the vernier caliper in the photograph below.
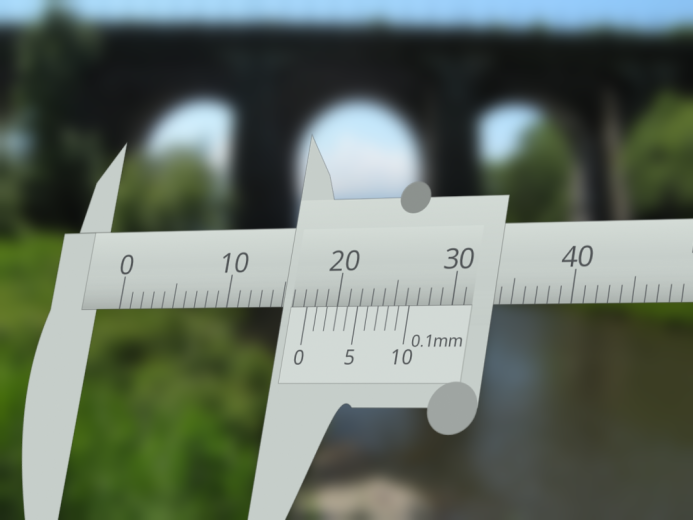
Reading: 17.3 mm
